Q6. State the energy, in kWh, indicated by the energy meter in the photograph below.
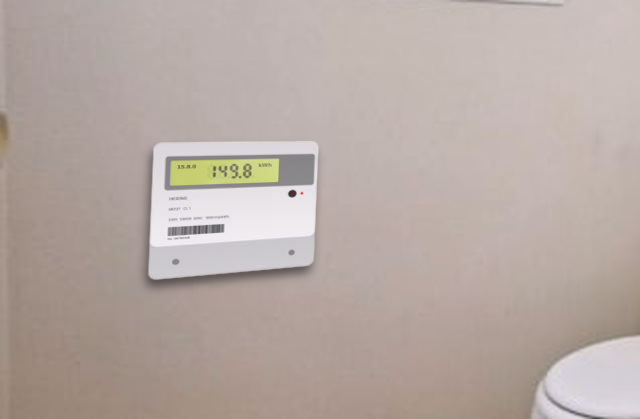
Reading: 149.8 kWh
